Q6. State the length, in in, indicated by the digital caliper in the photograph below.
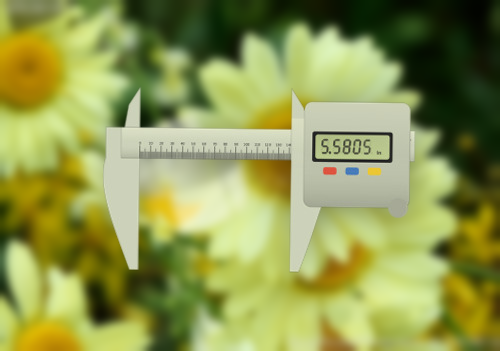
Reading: 5.5805 in
